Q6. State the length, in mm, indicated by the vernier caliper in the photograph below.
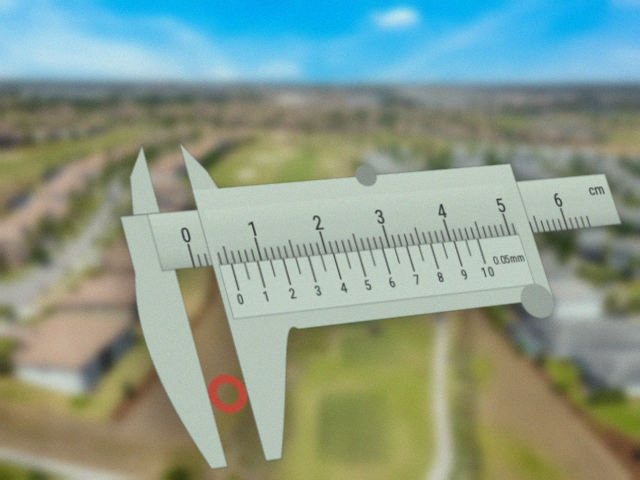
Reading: 5.5 mm
